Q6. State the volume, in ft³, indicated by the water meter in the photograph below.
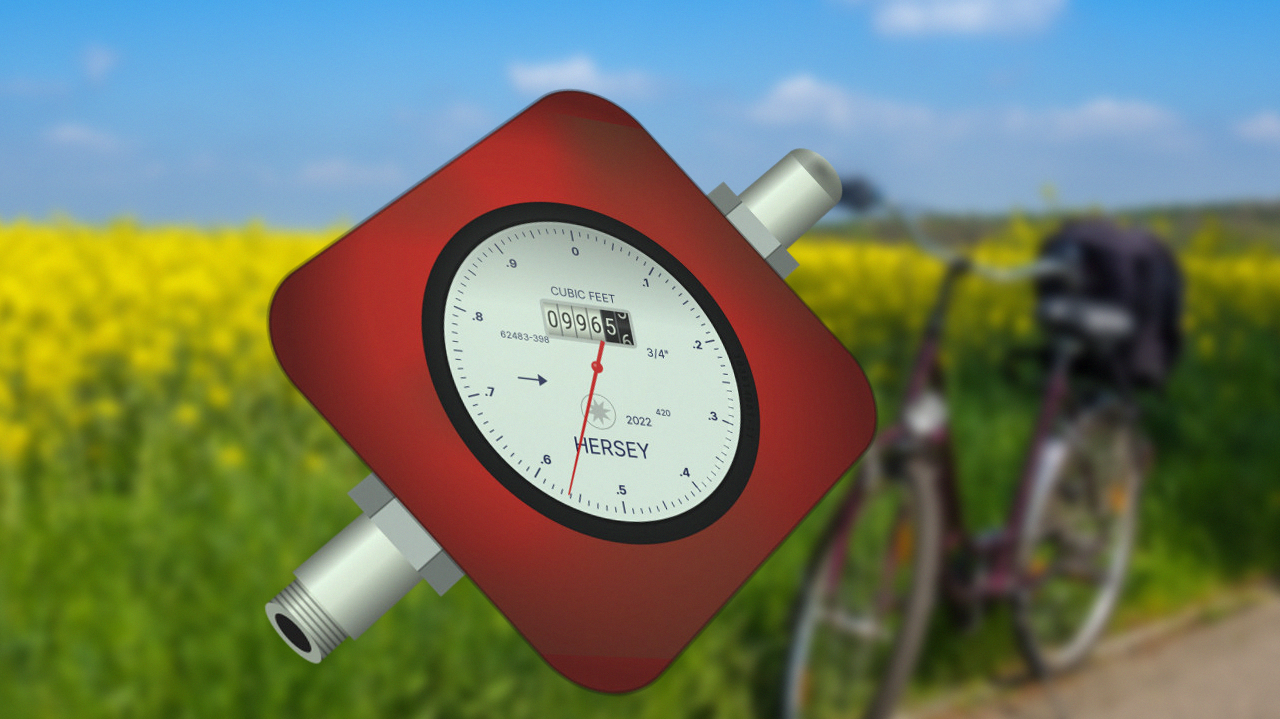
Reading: 99655.56 ft³
